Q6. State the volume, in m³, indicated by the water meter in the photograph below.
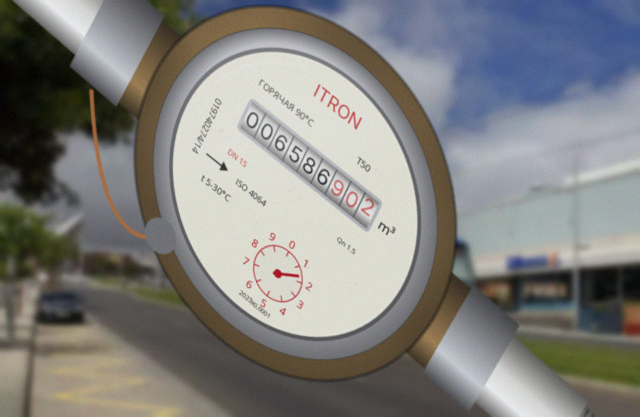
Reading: 6586.9021 m³
